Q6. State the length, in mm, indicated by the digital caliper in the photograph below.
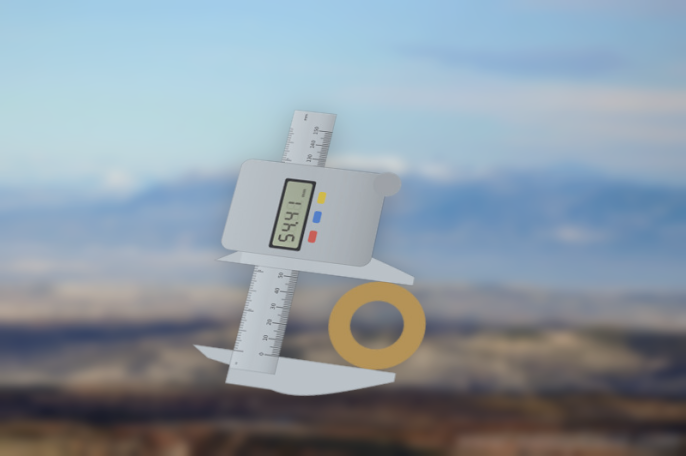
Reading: 54.41 mm
